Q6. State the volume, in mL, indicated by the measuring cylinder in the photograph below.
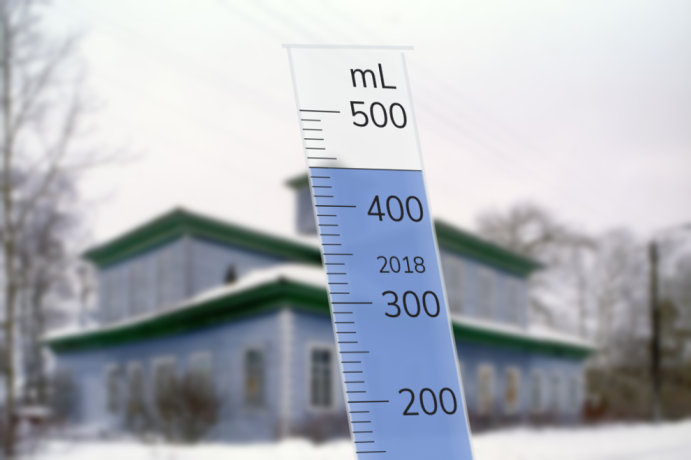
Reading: 440 mL
